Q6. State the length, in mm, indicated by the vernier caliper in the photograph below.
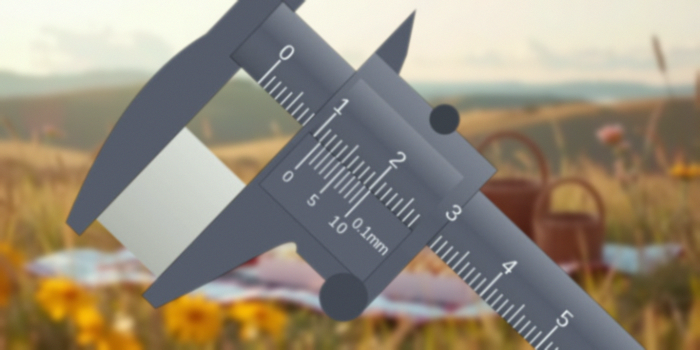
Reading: 11.2 mm
